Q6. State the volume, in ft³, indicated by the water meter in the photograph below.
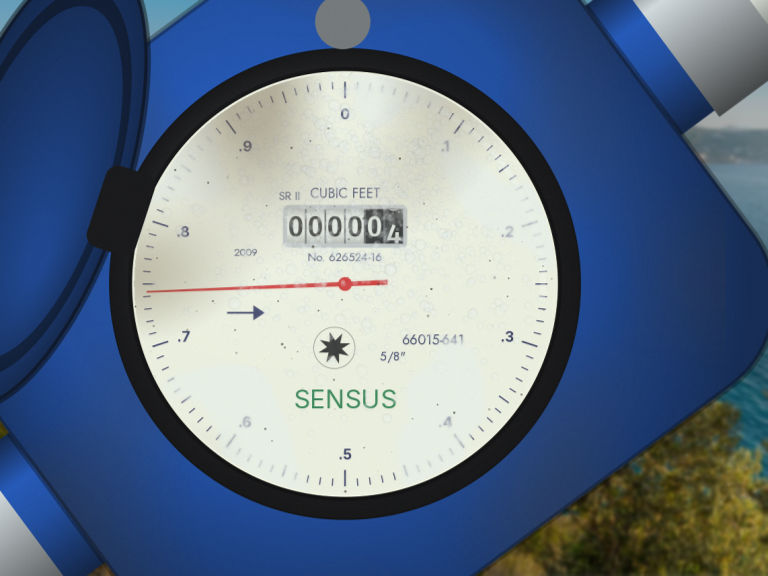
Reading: 3.74 ft³
